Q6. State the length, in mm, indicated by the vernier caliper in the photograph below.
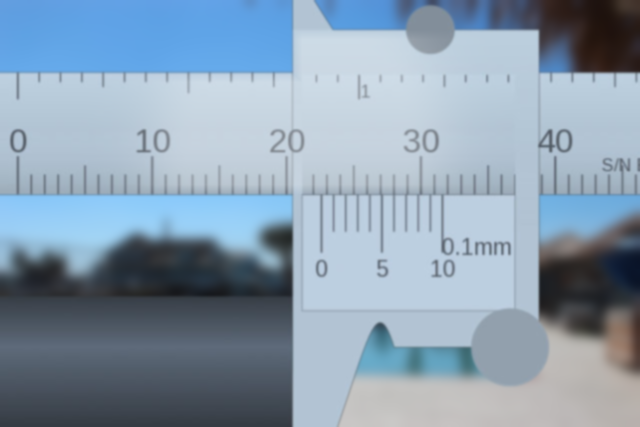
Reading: 22.6 mm
